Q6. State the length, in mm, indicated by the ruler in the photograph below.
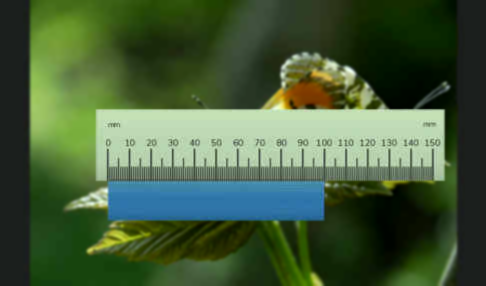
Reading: 100 mm
